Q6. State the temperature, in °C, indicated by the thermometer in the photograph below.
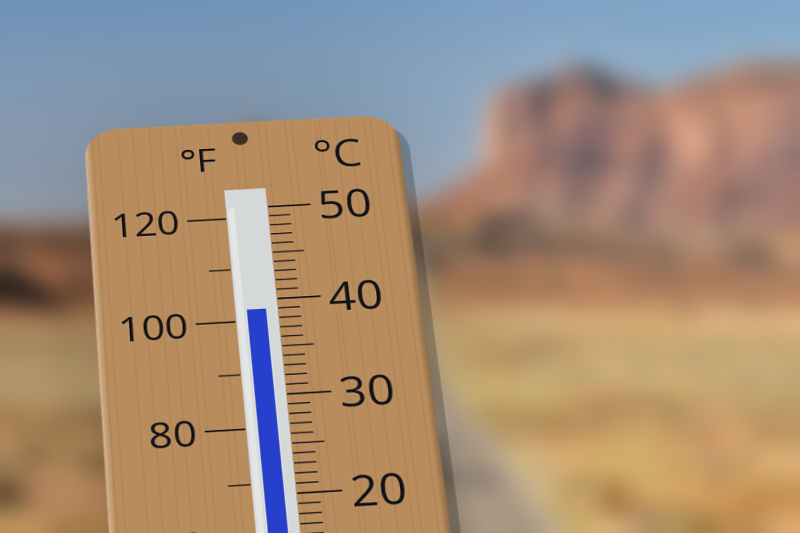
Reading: 39 °C
